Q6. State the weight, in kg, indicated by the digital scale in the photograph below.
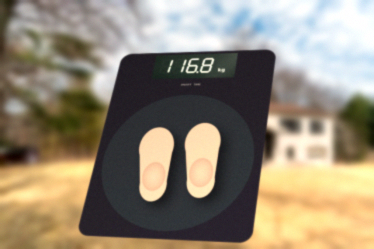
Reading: 116.8 kg
